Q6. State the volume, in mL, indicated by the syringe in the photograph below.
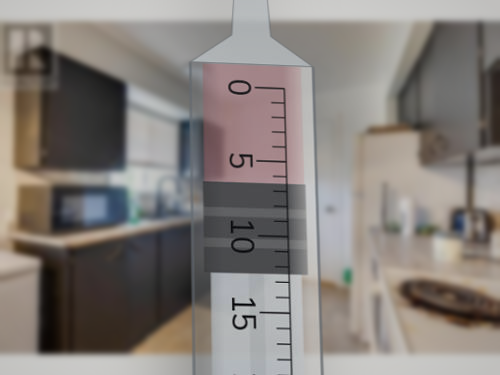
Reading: 6.5 mL
